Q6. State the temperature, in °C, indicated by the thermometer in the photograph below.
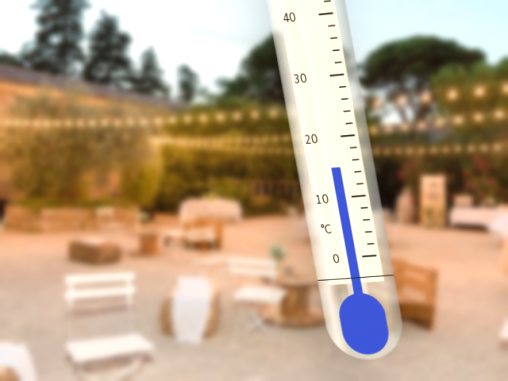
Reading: 15 °C
